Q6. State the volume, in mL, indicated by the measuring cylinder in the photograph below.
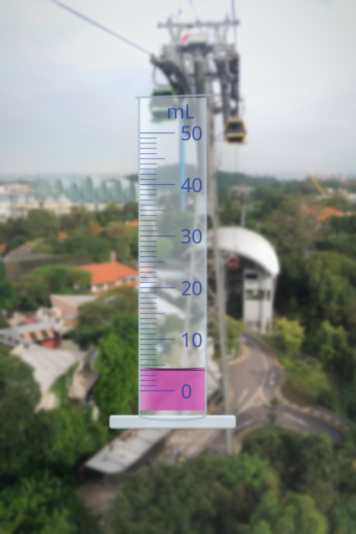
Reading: 4 mL
